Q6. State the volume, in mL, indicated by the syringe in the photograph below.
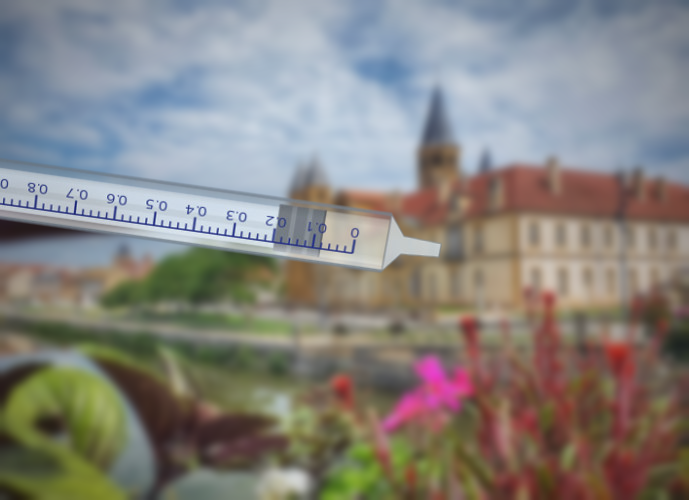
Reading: 0.08 mL
